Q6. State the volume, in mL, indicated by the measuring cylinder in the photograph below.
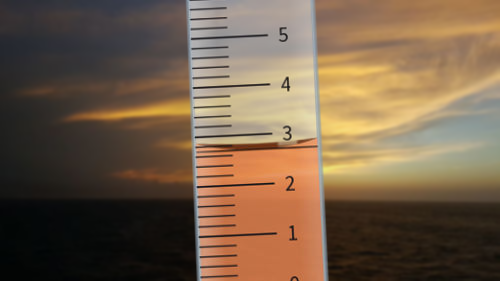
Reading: 2.7 mL
